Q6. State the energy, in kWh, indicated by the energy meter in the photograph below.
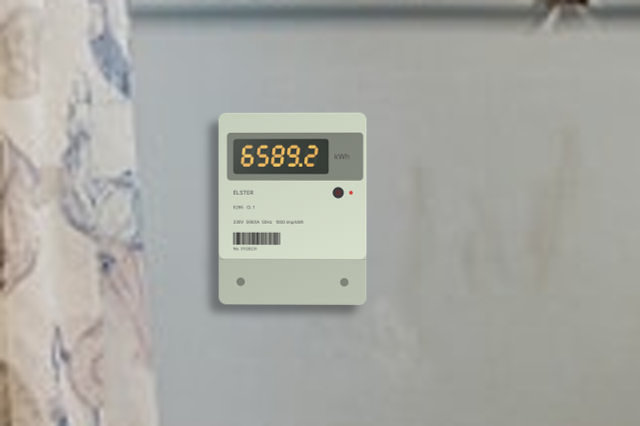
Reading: 6589.2 kWh
